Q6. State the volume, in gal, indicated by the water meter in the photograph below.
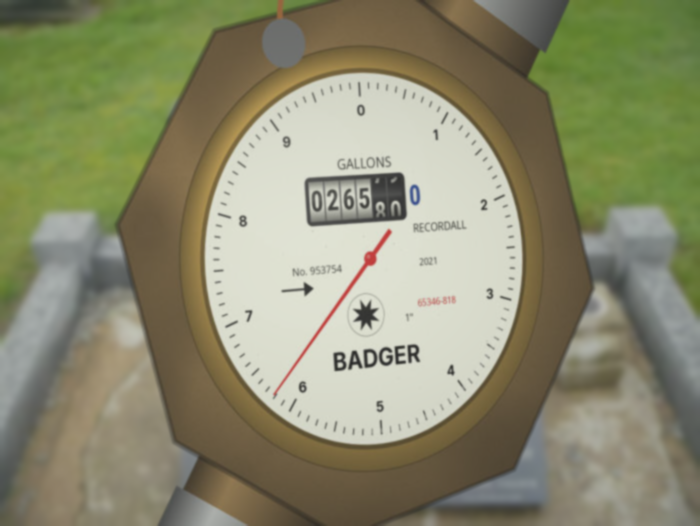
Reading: 265796.2 gal
